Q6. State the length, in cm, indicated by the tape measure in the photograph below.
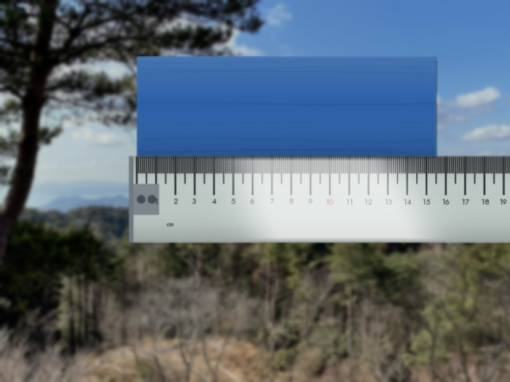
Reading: 15.5 cm
